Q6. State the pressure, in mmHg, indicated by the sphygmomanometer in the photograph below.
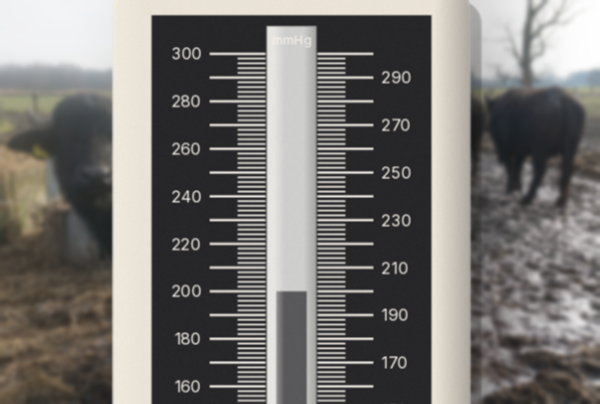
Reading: 200 mmHg
